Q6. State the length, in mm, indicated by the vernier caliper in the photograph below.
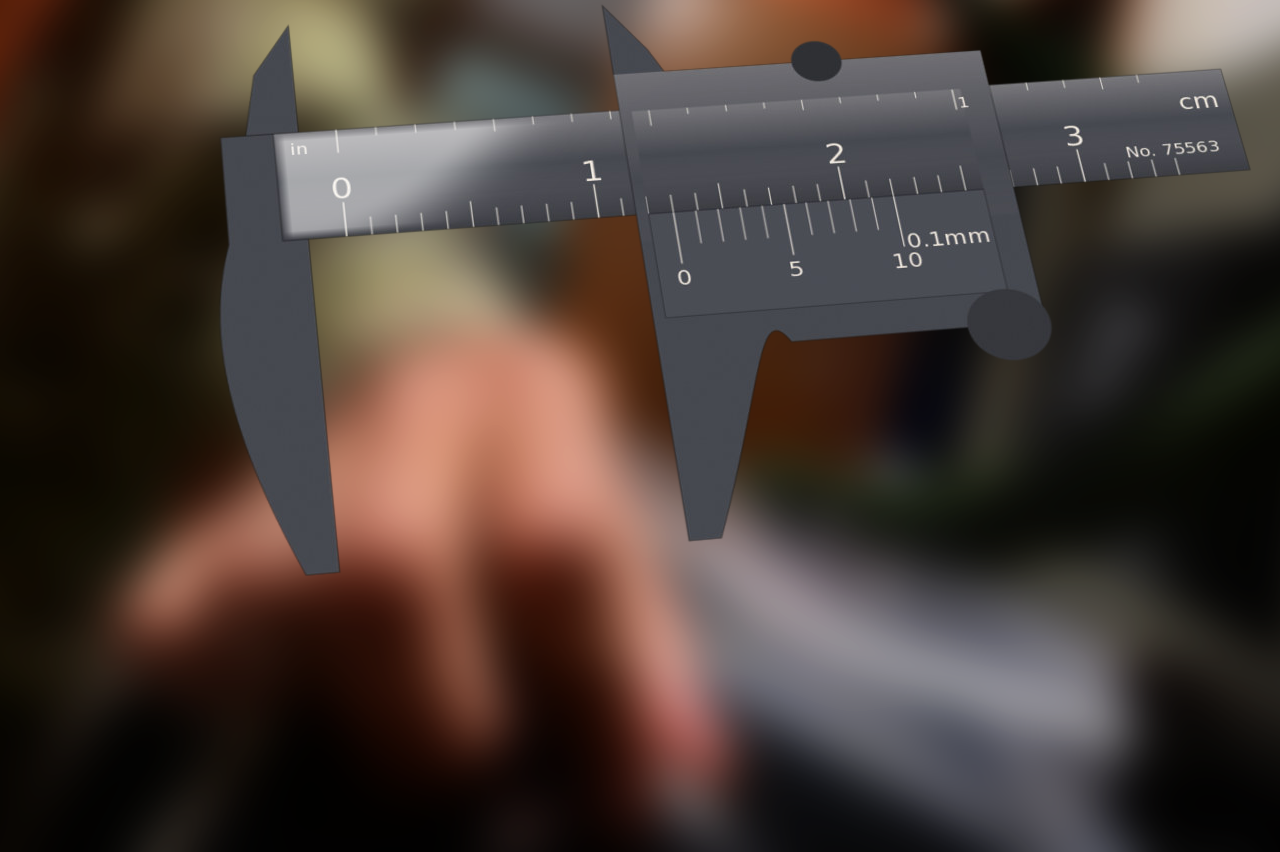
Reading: 13.0 mm
